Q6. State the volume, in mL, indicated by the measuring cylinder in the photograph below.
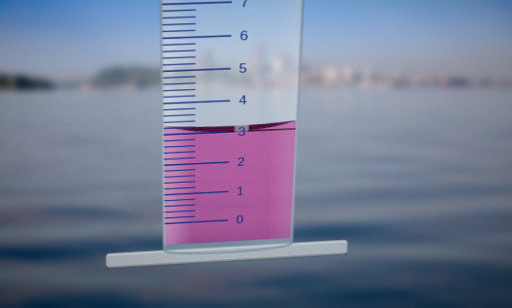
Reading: 3 mL
